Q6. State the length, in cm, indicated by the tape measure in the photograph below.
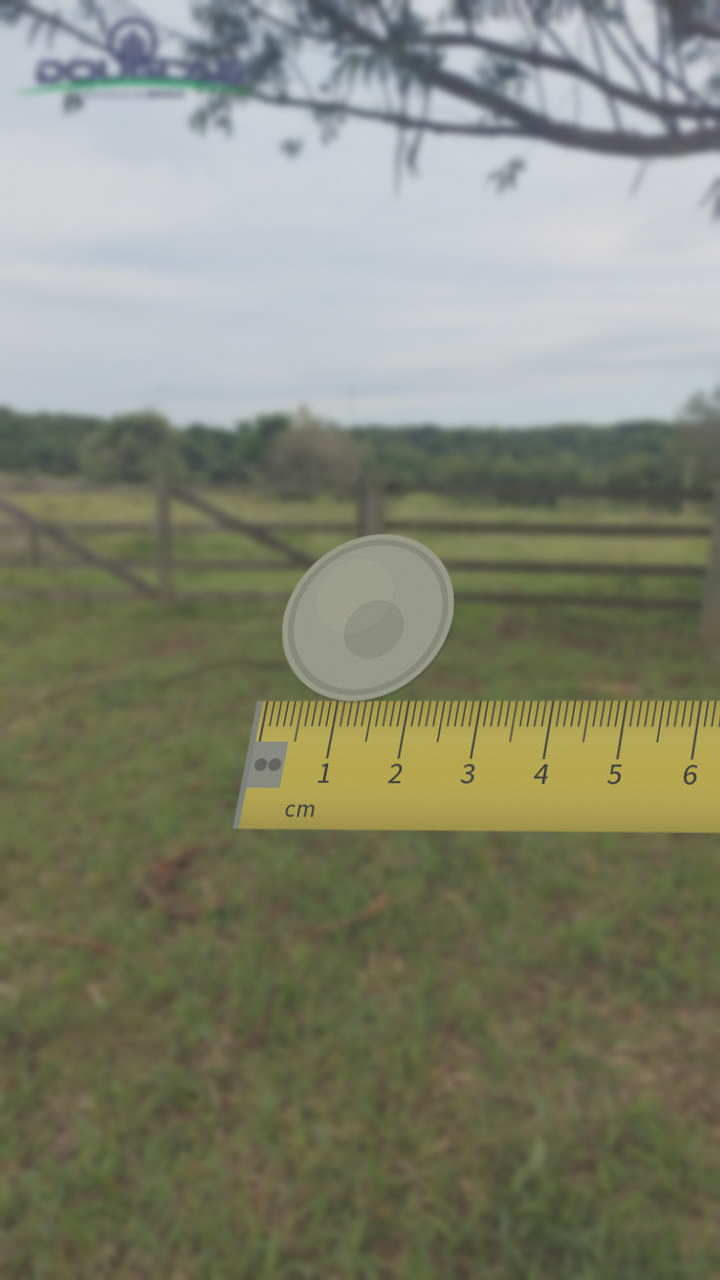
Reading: 2.4 cm
